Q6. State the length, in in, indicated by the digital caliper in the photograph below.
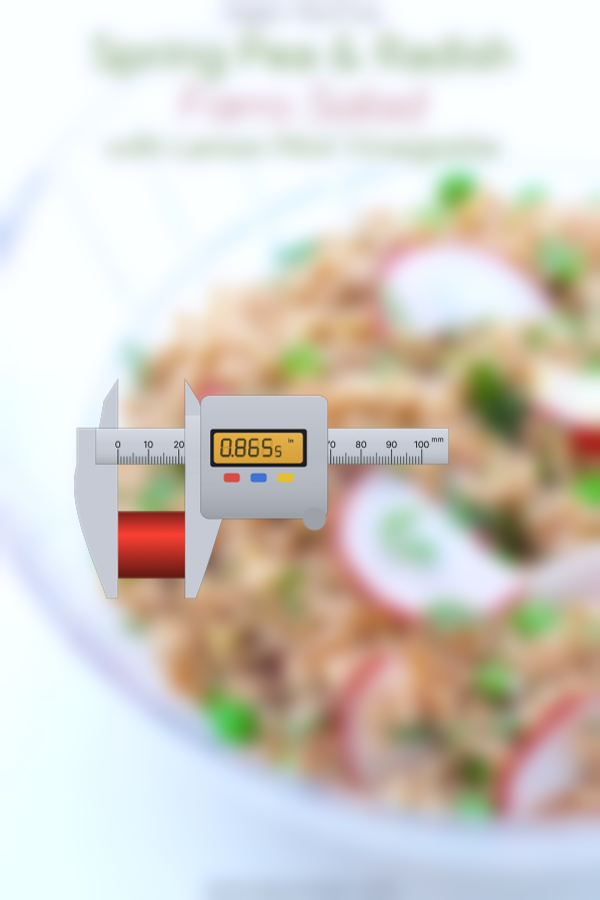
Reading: 0.8655 in
